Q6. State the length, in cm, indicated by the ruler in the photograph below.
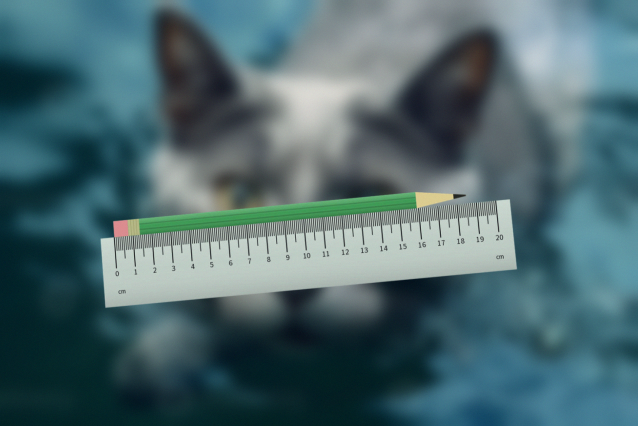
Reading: 18.5 cm
